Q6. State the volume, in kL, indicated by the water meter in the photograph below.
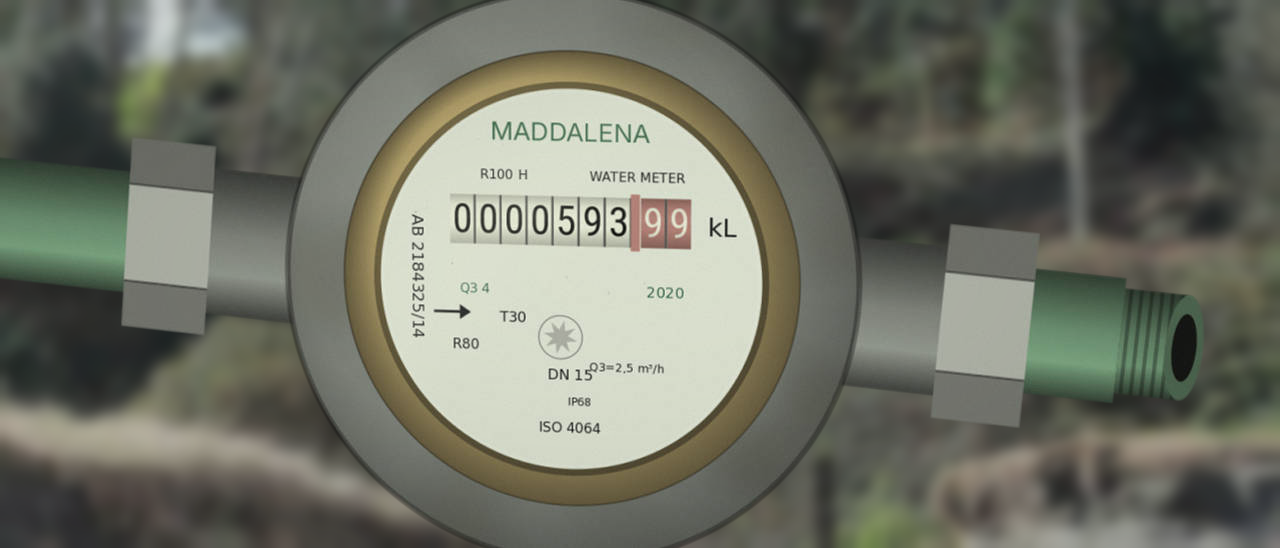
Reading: 593.99 kL
